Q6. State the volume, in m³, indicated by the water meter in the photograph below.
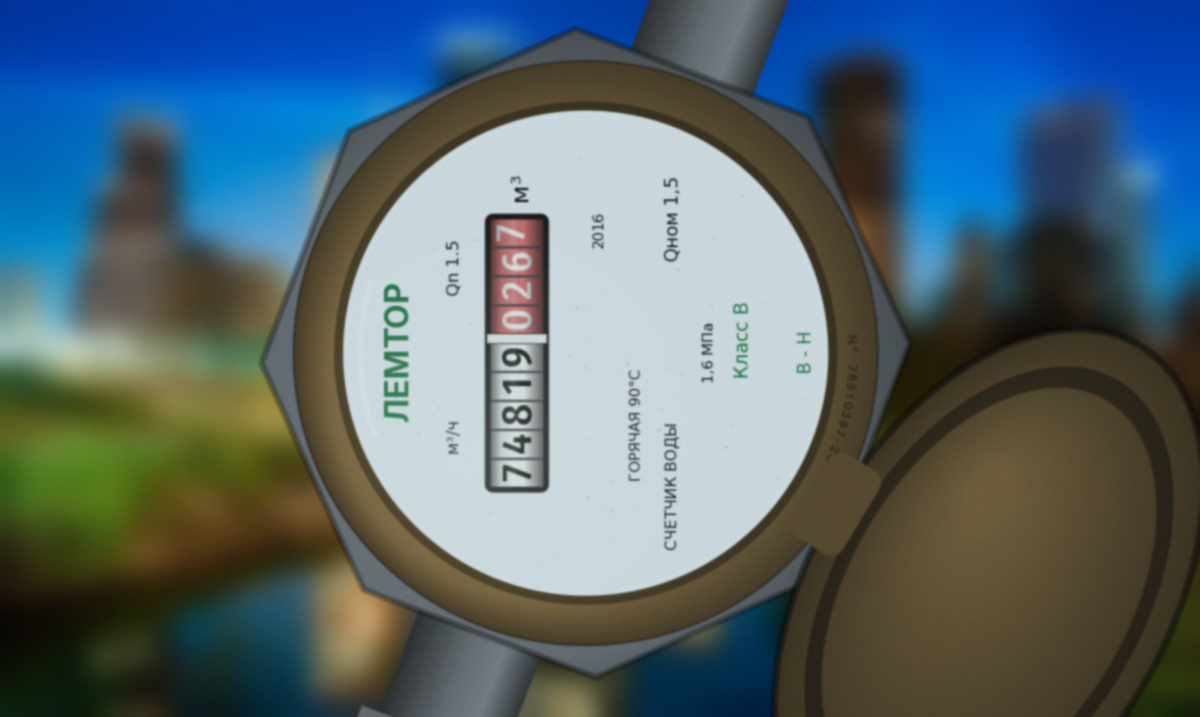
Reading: 74819.0267 m³
